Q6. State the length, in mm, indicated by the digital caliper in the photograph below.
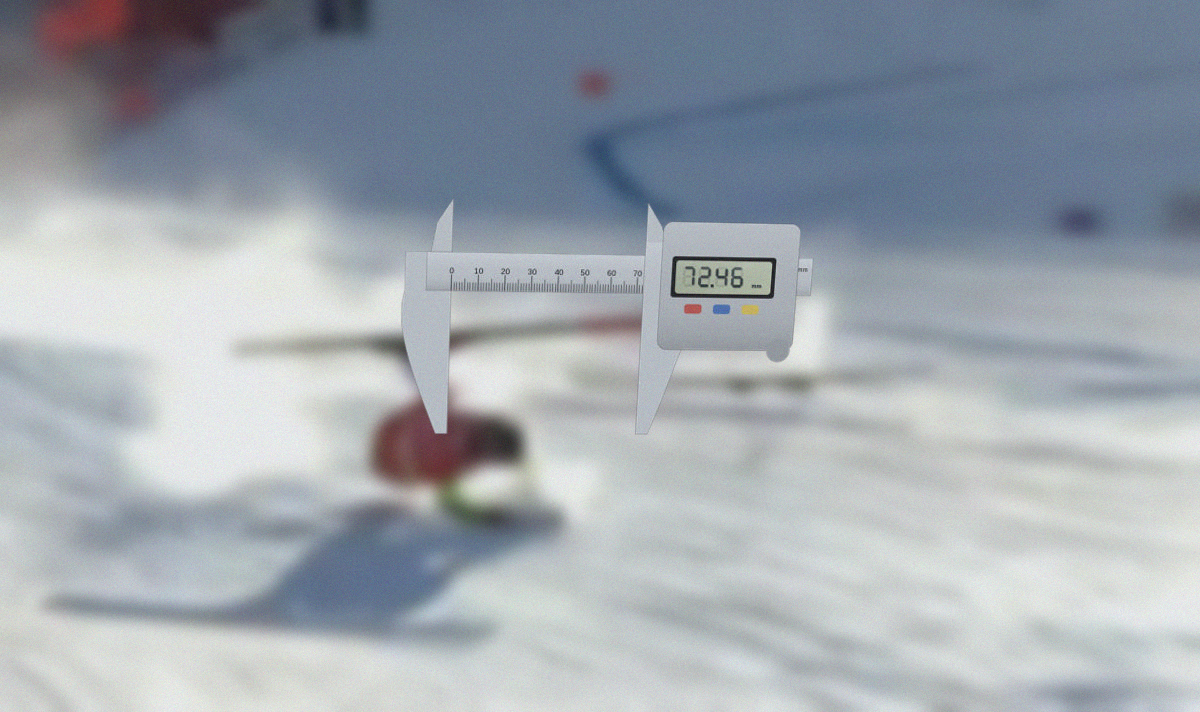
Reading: 72.46 mm
